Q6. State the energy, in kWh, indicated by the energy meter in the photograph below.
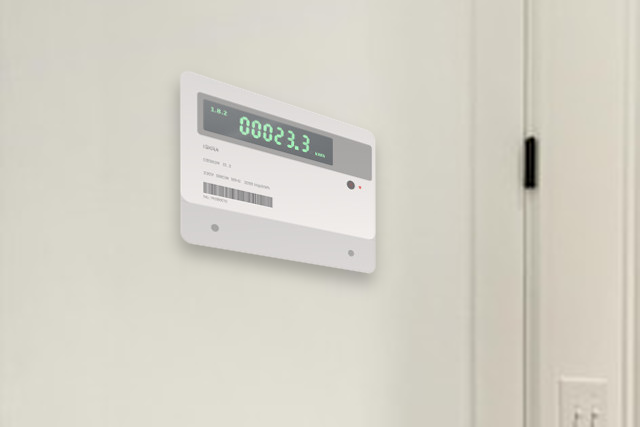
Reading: 23.3 kWh
